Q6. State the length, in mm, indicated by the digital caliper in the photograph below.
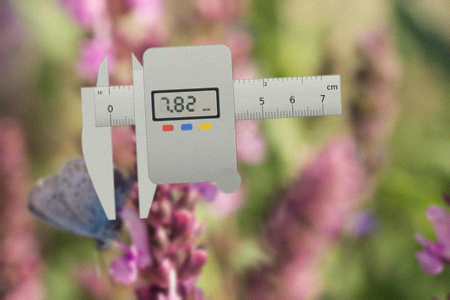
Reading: 7.82 mm
